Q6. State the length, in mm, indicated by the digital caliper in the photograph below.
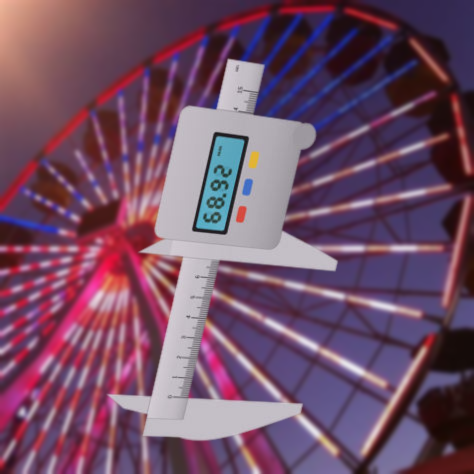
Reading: 68.92 mm
